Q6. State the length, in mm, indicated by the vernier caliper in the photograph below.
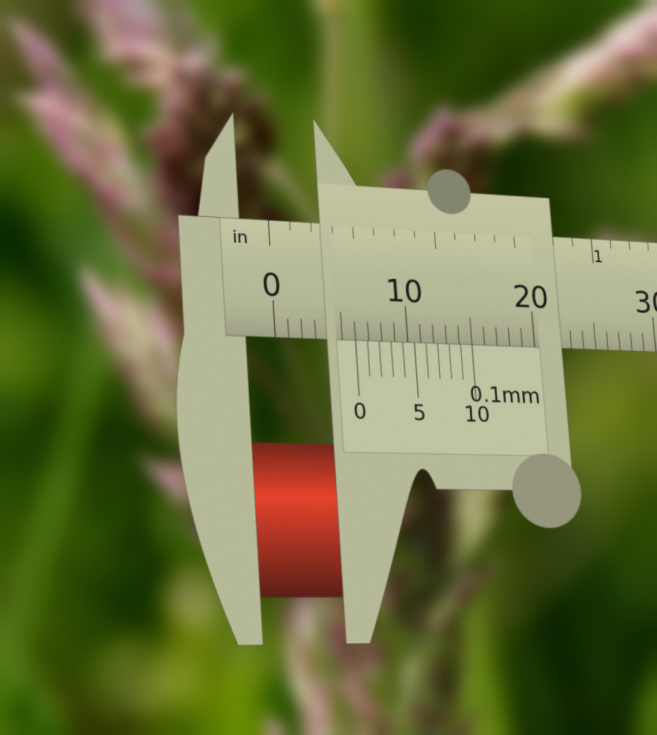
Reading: 6.0 mm
